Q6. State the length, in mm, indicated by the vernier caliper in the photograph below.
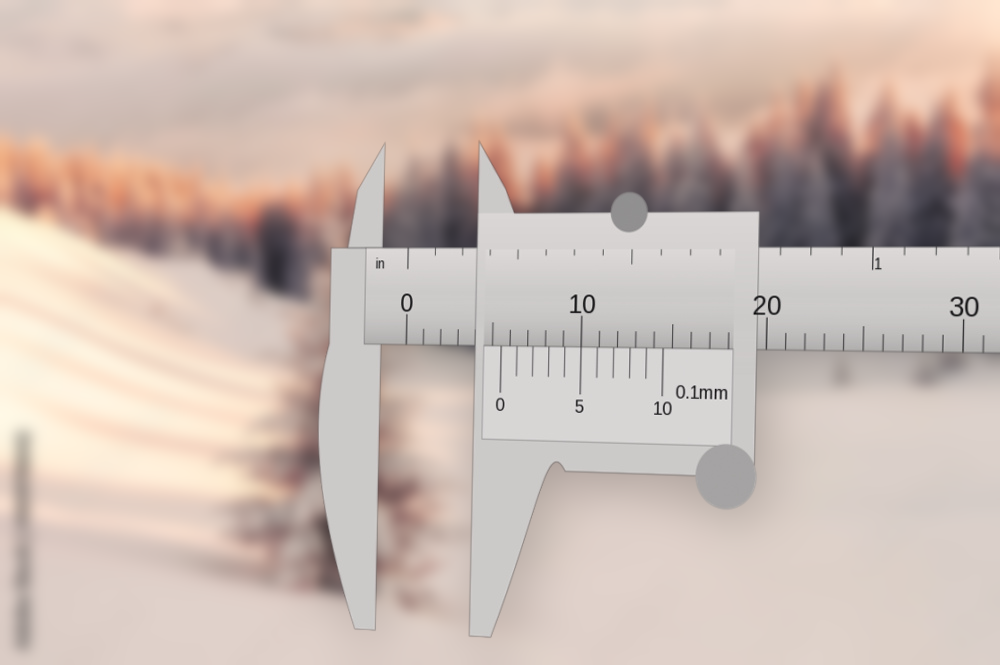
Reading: 5.5 mm
